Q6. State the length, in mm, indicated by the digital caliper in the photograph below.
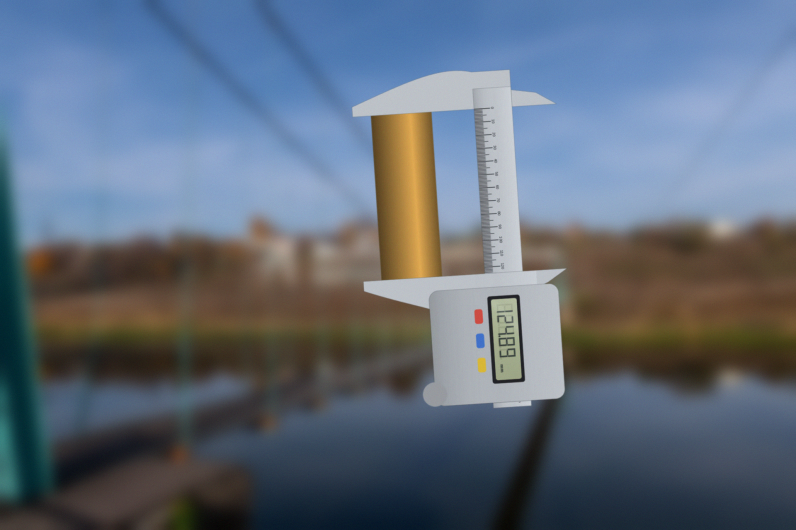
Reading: 124.89 mm
